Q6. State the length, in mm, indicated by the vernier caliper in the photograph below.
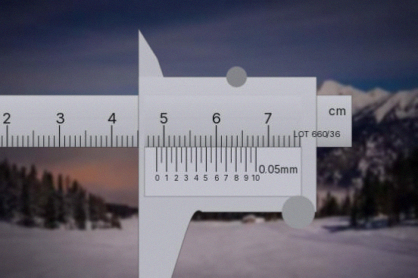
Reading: 48.6 mm
